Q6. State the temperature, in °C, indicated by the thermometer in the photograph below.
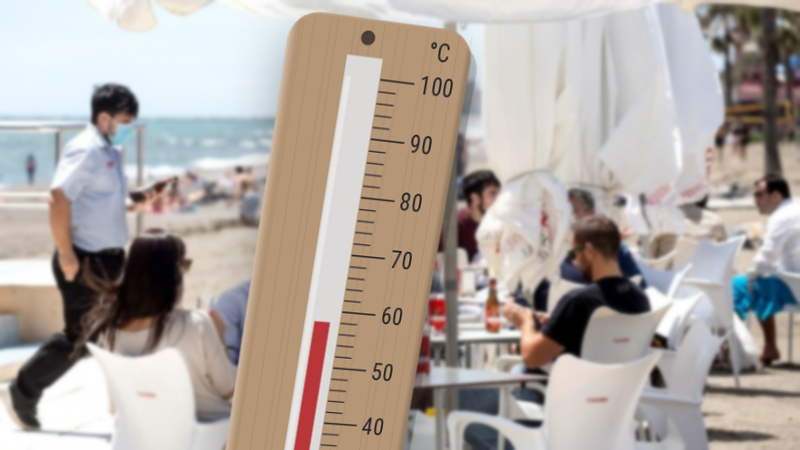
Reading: 58 °C
